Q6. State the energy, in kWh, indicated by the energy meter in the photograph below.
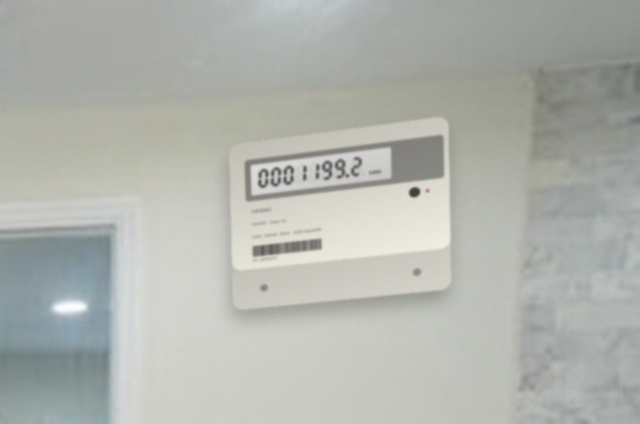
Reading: 1199.2 kWh
